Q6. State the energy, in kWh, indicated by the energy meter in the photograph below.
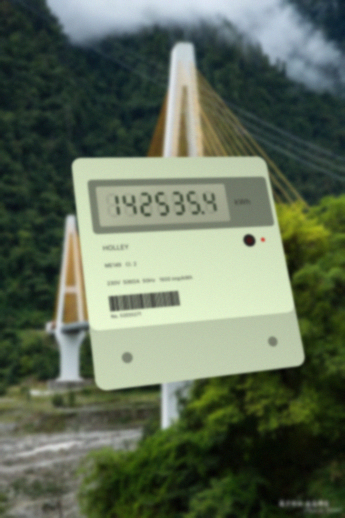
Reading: 142535.4 kWh
